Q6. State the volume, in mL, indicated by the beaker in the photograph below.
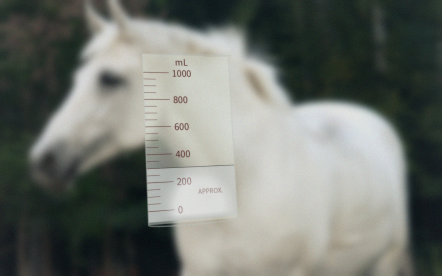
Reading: 300 mL
